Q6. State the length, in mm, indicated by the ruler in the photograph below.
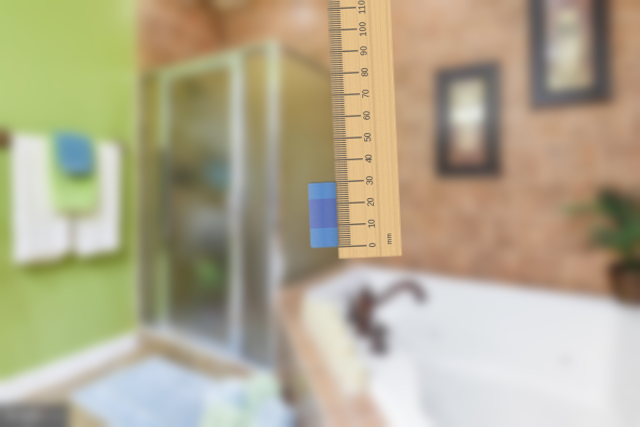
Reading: 30 mm
